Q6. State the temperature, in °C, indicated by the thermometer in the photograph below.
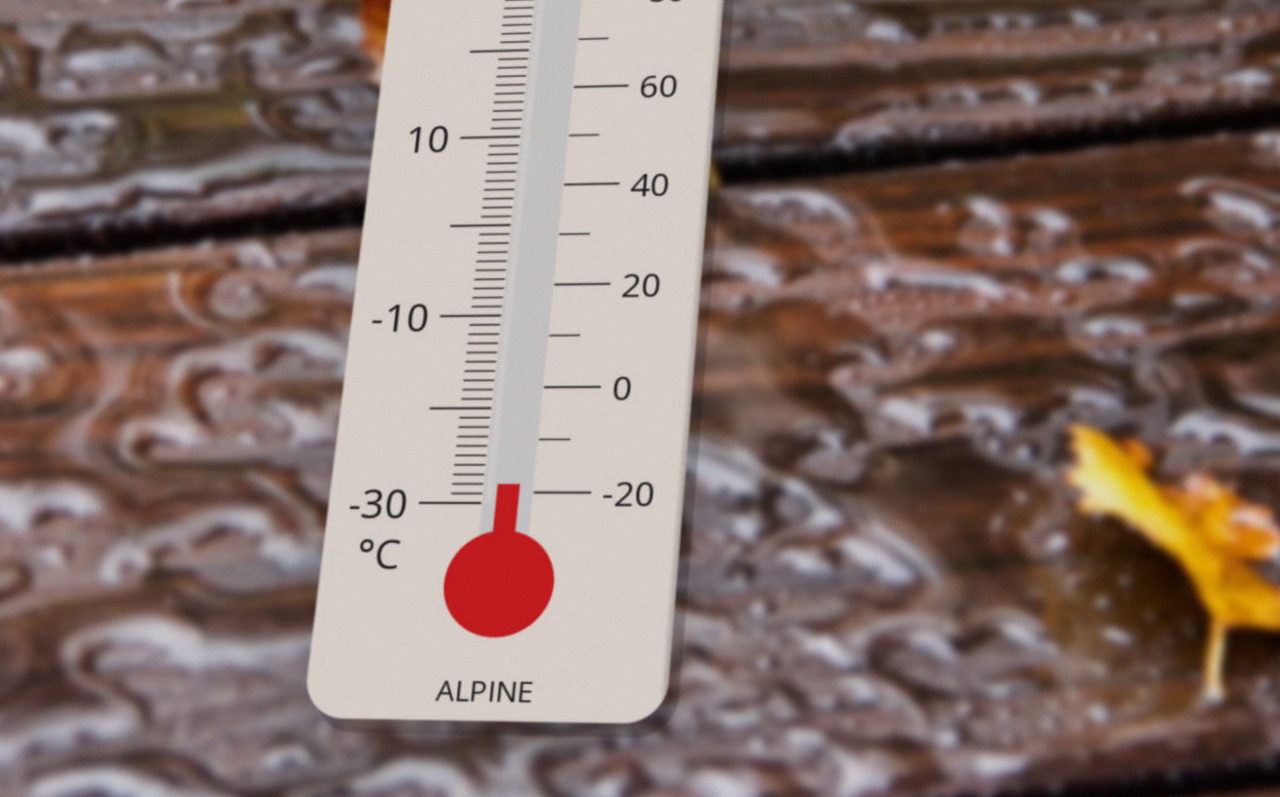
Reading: -28 °C
